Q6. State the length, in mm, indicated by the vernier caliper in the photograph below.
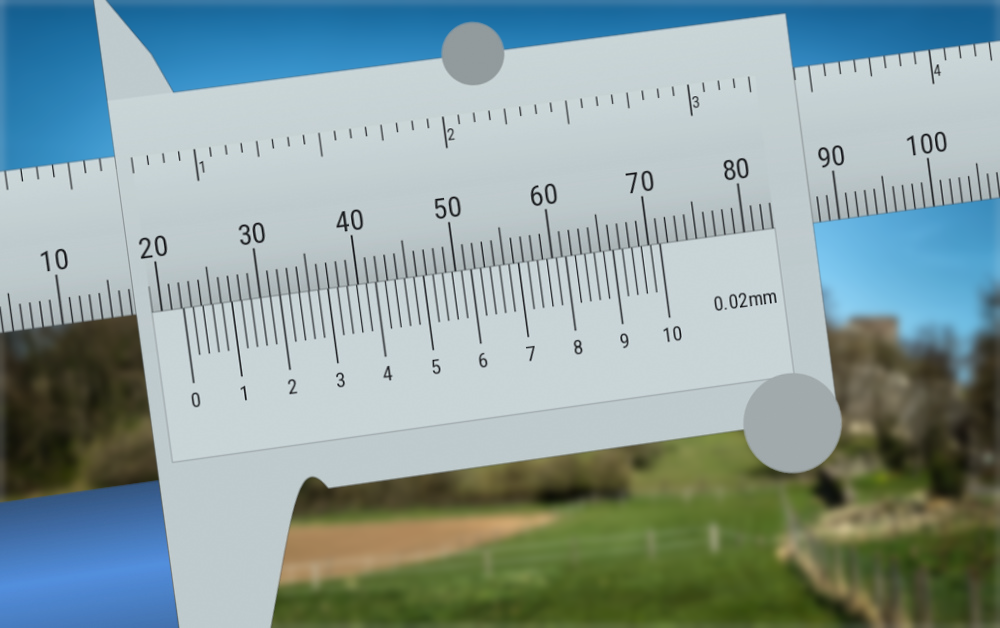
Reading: 22.2 mm
